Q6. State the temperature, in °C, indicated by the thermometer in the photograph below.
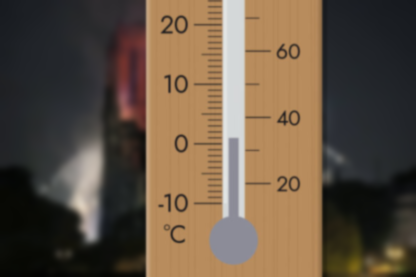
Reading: 1 °C
